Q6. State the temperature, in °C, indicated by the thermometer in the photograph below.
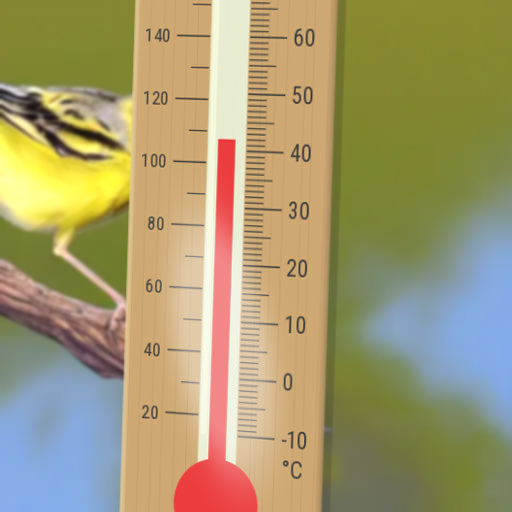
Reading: 42 °C
